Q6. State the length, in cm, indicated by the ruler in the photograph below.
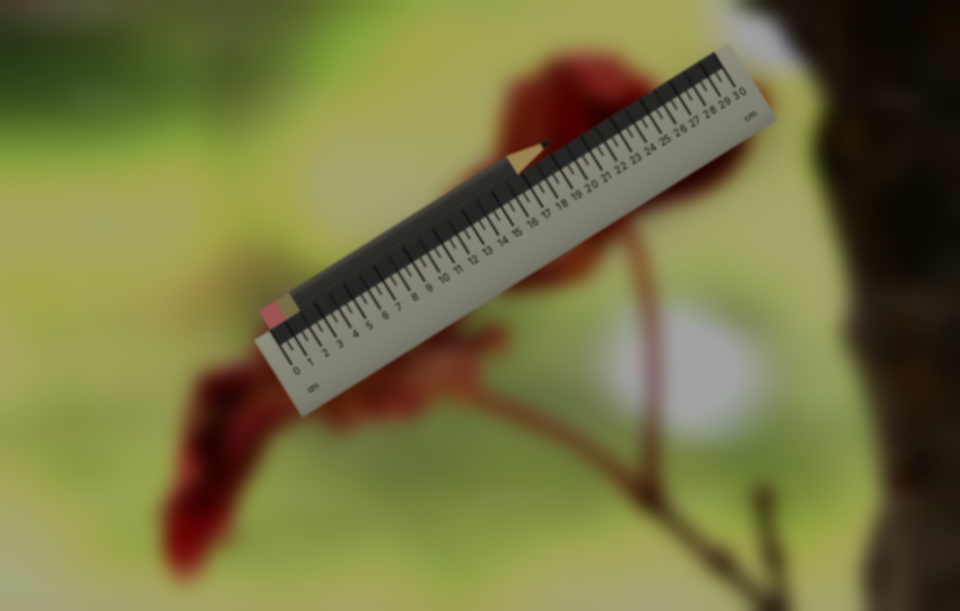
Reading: 19.5 cm
